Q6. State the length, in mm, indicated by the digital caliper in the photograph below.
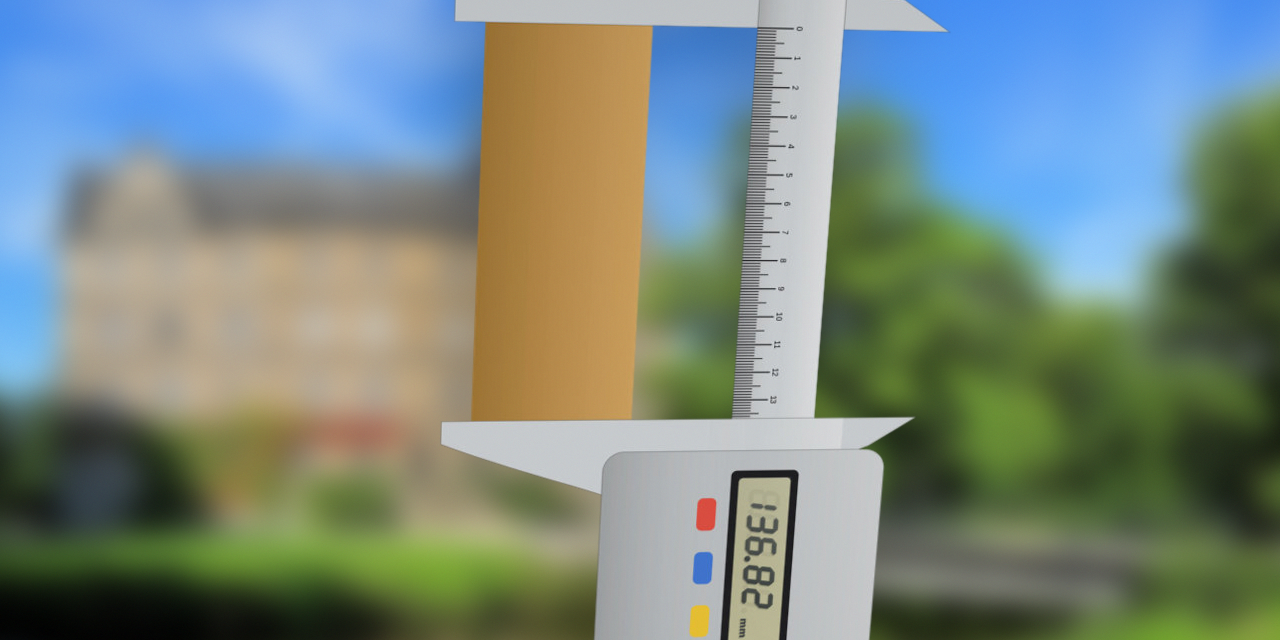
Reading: 136.82 mm
